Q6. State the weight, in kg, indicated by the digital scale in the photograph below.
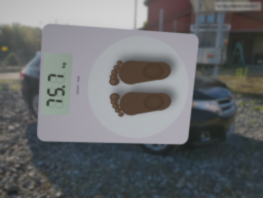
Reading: 75.7 kg
